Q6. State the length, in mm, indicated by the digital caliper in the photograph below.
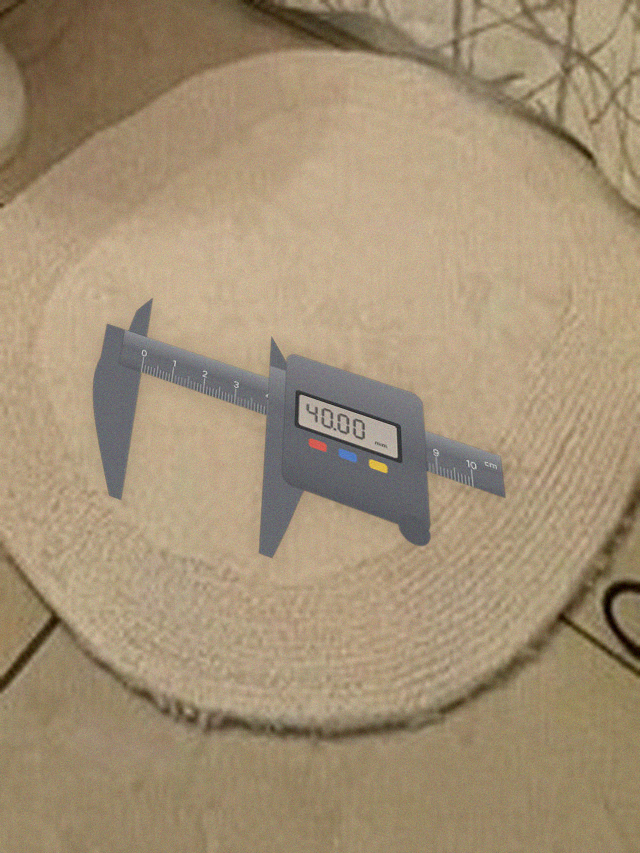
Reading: 40.00 mm
